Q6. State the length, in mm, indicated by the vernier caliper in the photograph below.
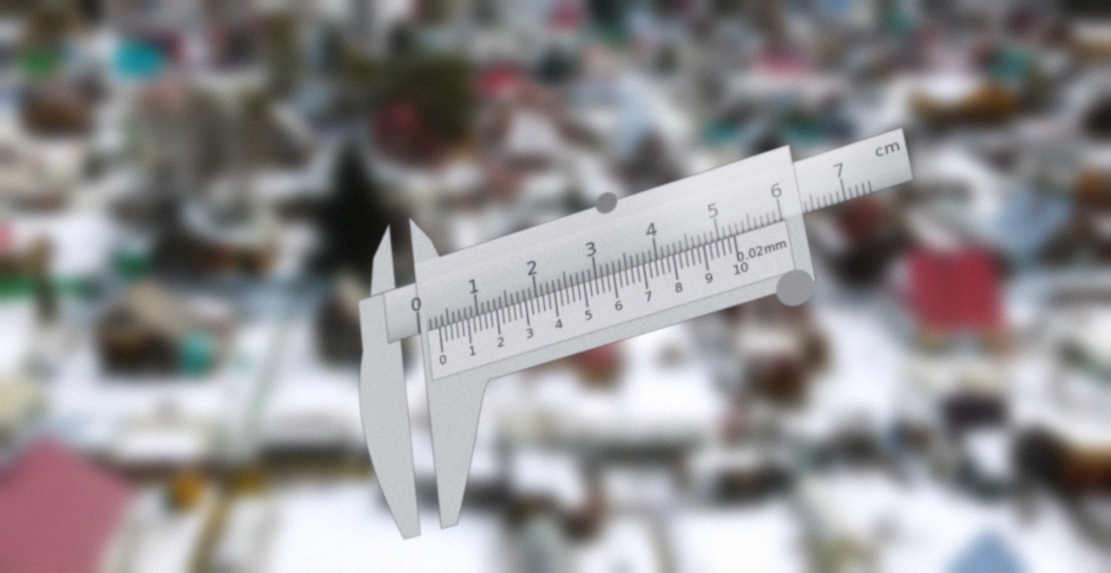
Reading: 3.5 mm
